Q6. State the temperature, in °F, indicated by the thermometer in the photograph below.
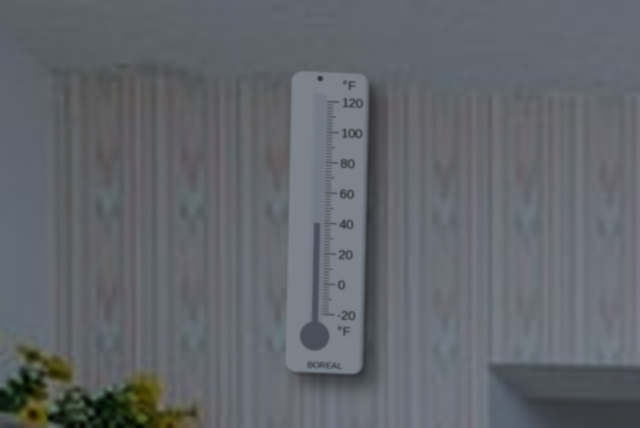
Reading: 40 °F
